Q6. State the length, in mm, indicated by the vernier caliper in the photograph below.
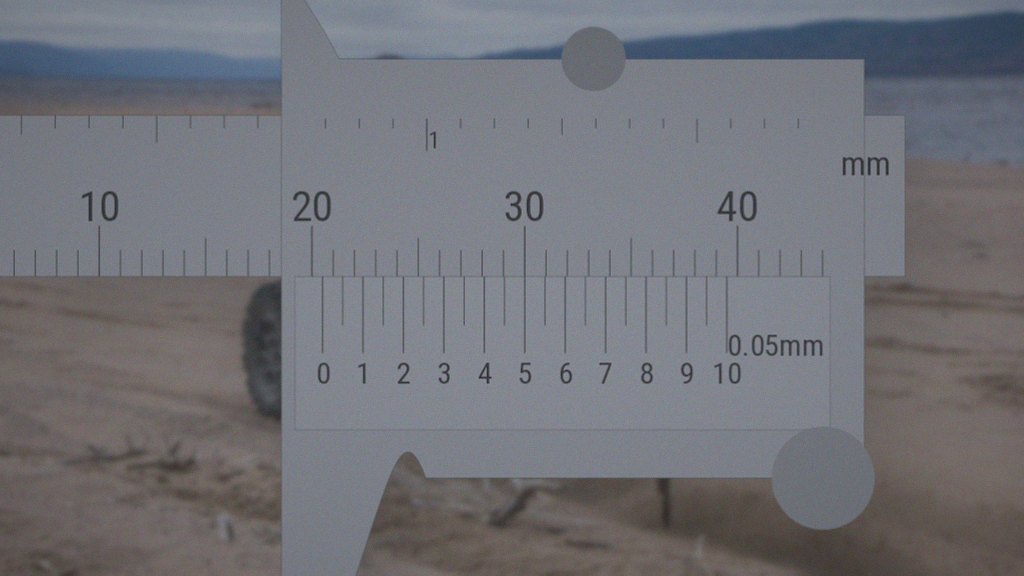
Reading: 20.5 mm
